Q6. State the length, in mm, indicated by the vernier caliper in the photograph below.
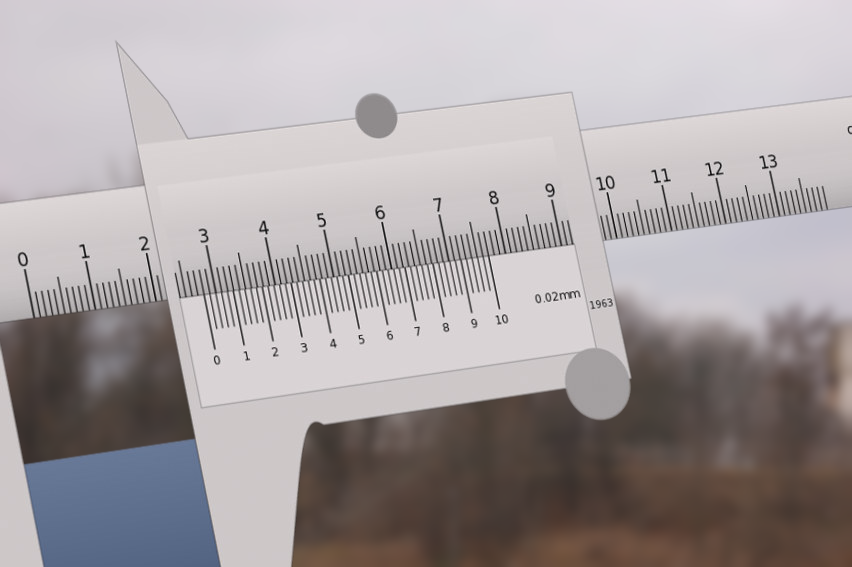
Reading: 28.0 mm
